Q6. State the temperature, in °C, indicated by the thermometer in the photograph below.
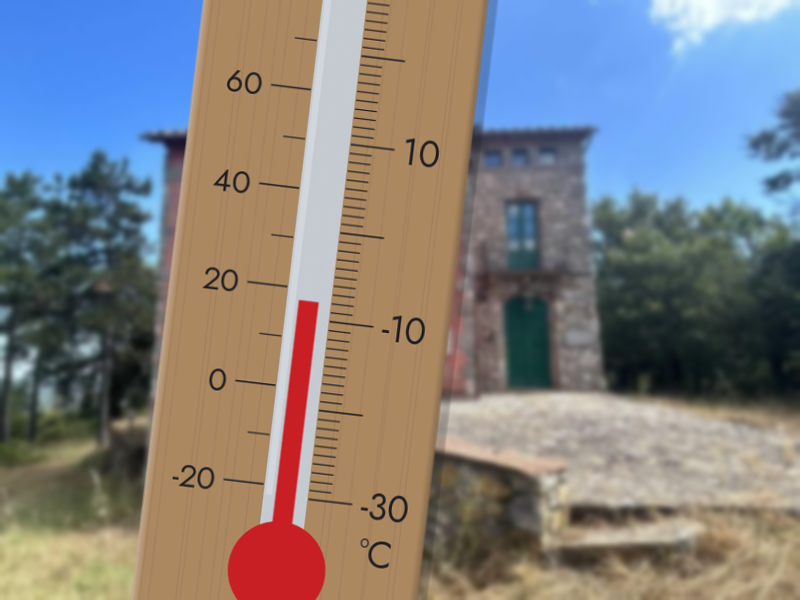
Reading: -8 °C
